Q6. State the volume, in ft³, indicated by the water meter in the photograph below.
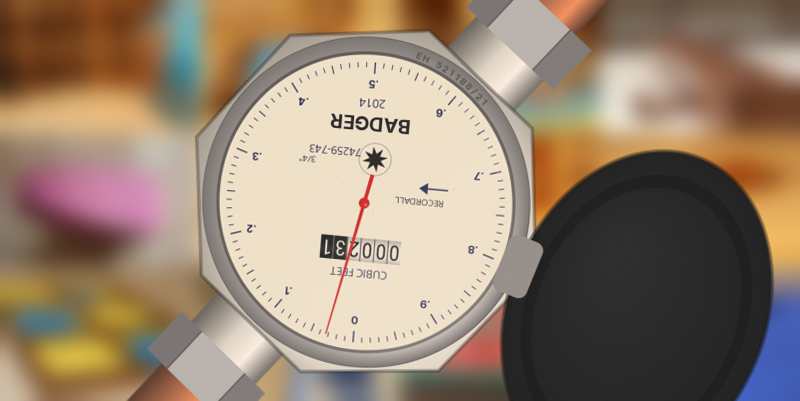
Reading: 231.03 ft³
